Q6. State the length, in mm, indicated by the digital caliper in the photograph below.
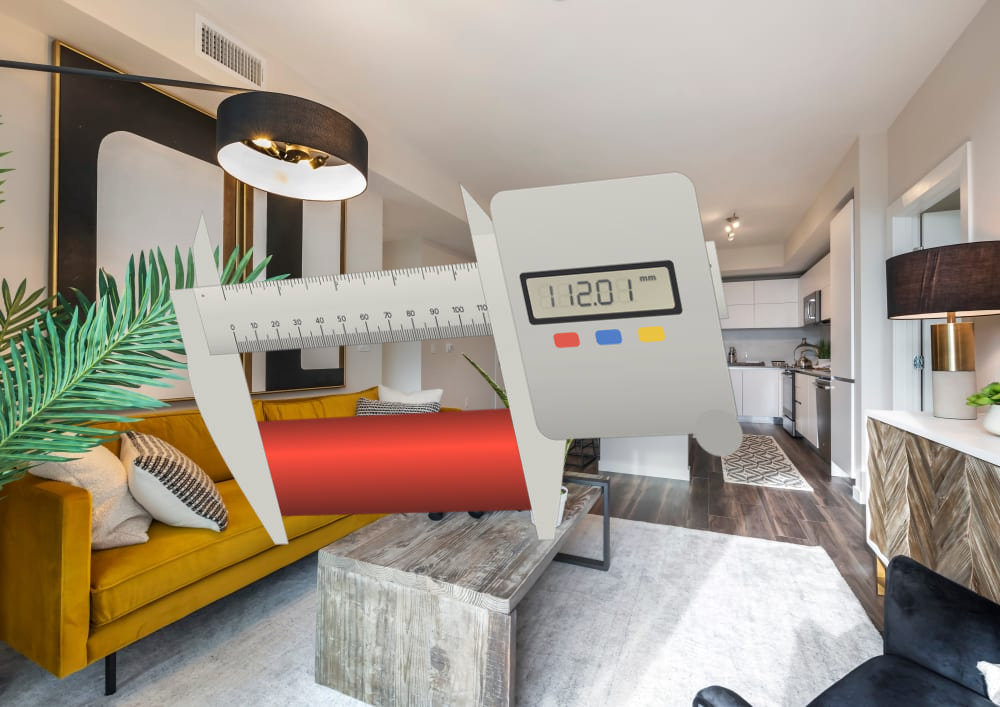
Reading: 112.01 mm
